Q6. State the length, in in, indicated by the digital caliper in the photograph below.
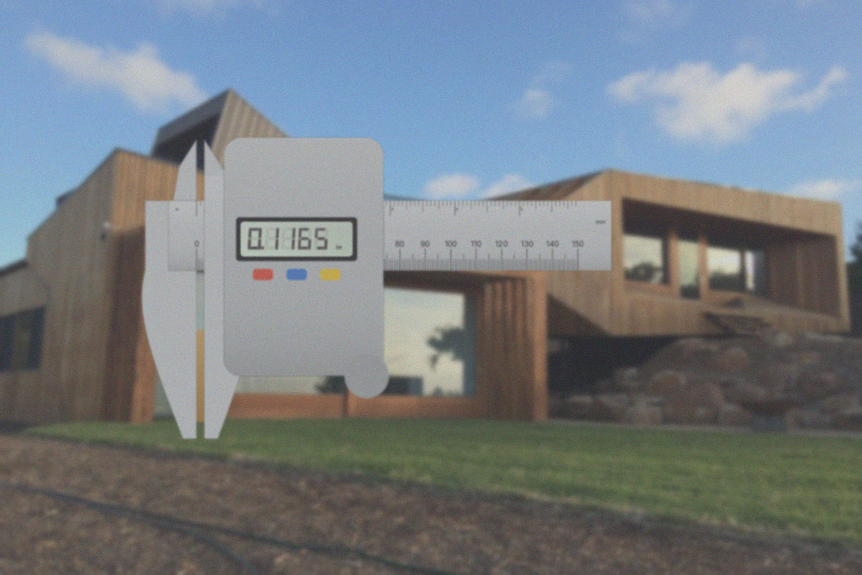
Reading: 0.1165 in
